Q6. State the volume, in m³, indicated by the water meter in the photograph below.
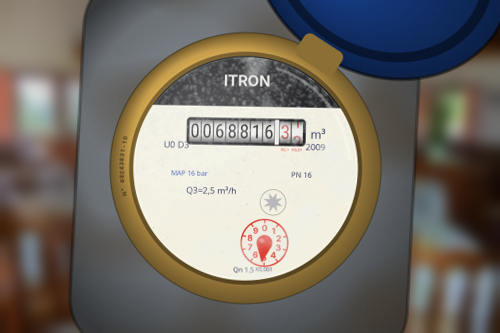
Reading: 68816.315 m³
